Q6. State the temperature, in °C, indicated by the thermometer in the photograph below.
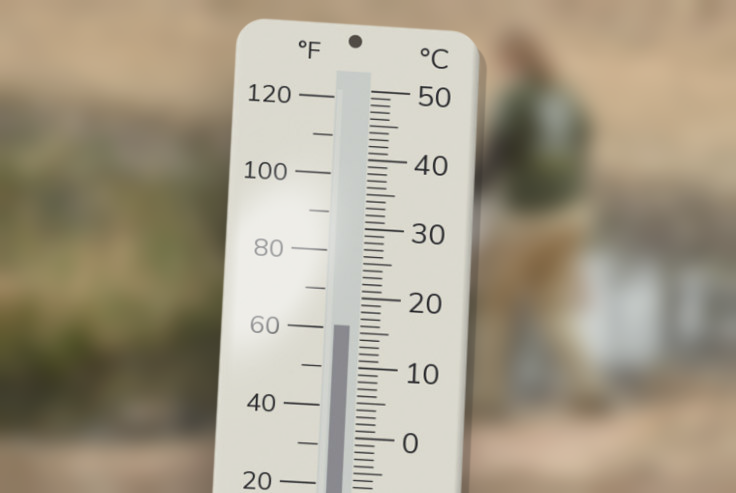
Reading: 16 °C
